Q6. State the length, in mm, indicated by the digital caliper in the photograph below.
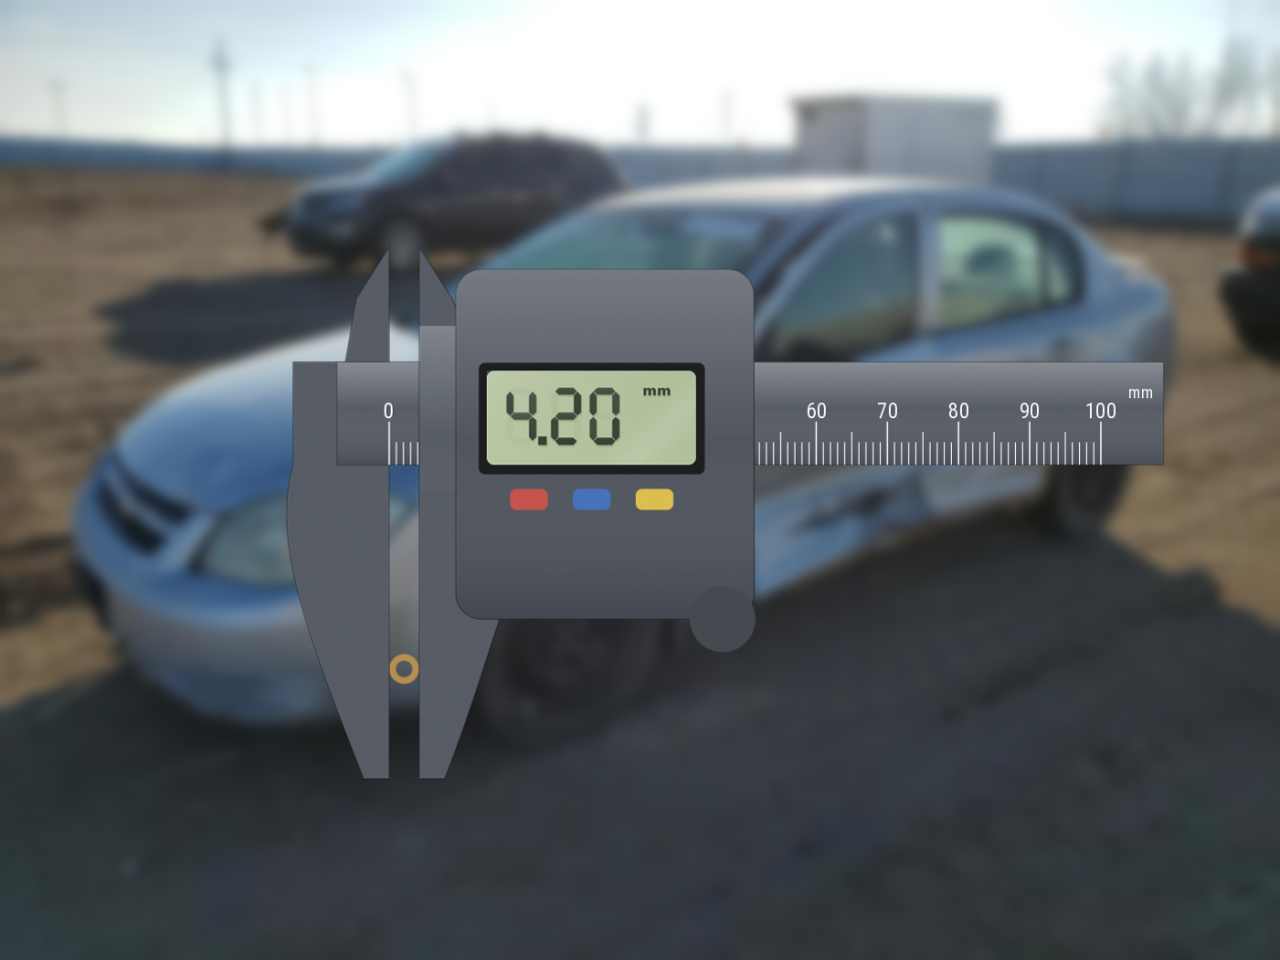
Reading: 4.20 mm
